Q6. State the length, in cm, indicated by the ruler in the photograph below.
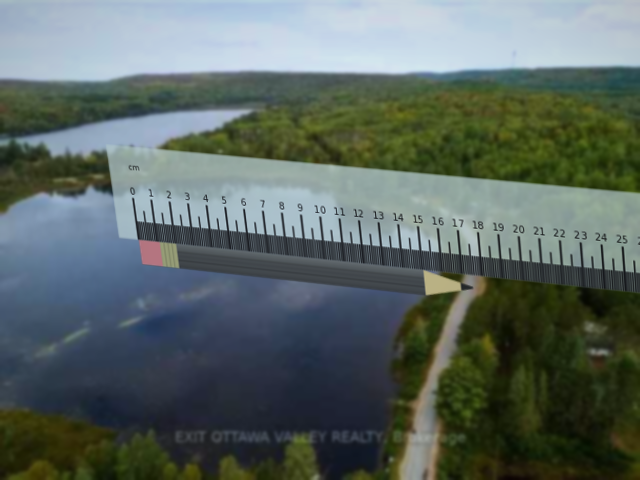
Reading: 17.5 cm
